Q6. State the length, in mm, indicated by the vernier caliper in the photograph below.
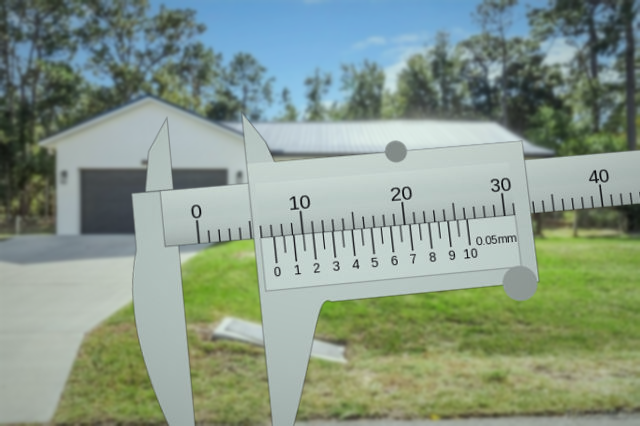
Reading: 7.2 mm
